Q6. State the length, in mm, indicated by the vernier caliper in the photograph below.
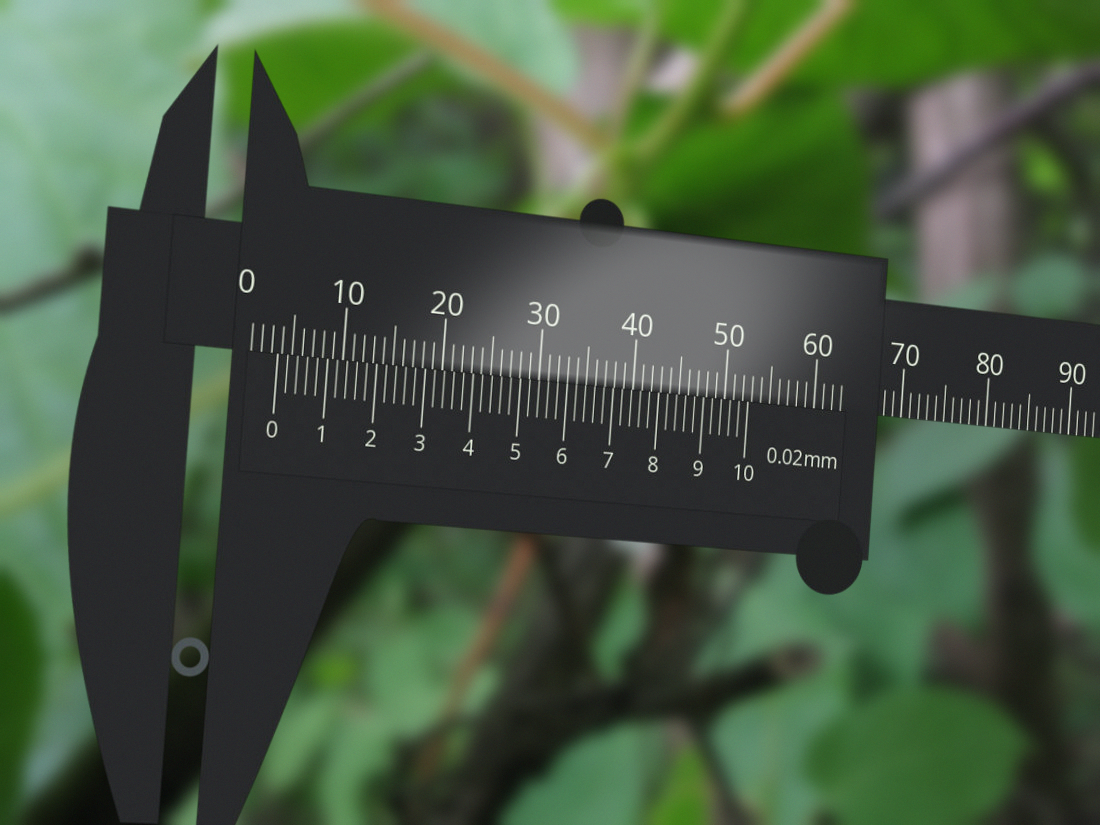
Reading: 3.6 mm
